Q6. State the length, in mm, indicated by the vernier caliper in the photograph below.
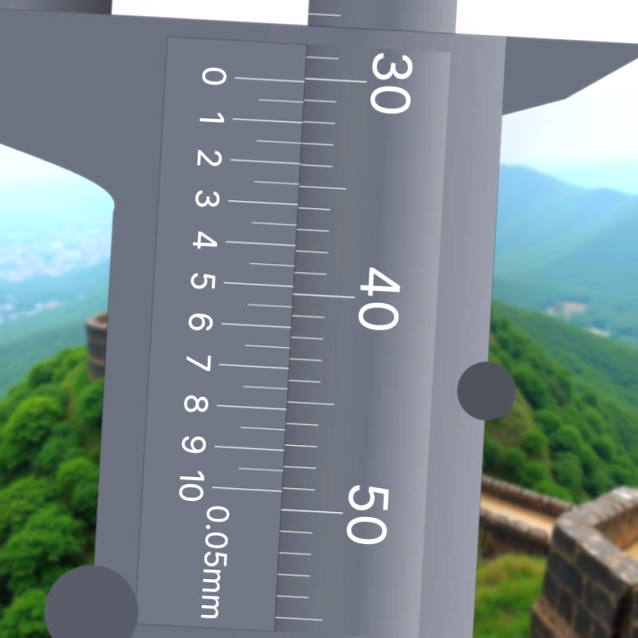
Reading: 30.15 mm
